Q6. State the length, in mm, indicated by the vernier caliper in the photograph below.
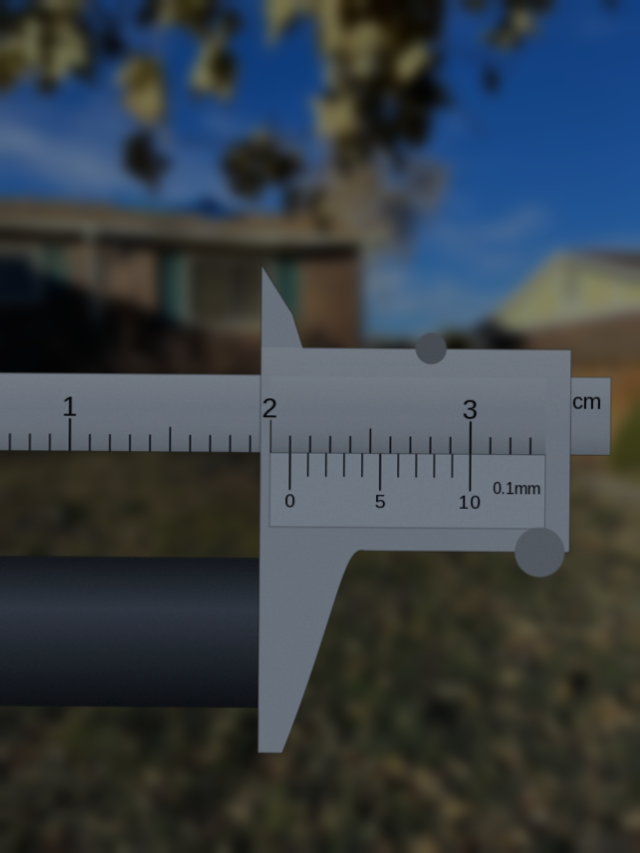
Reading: 21.0 mm
